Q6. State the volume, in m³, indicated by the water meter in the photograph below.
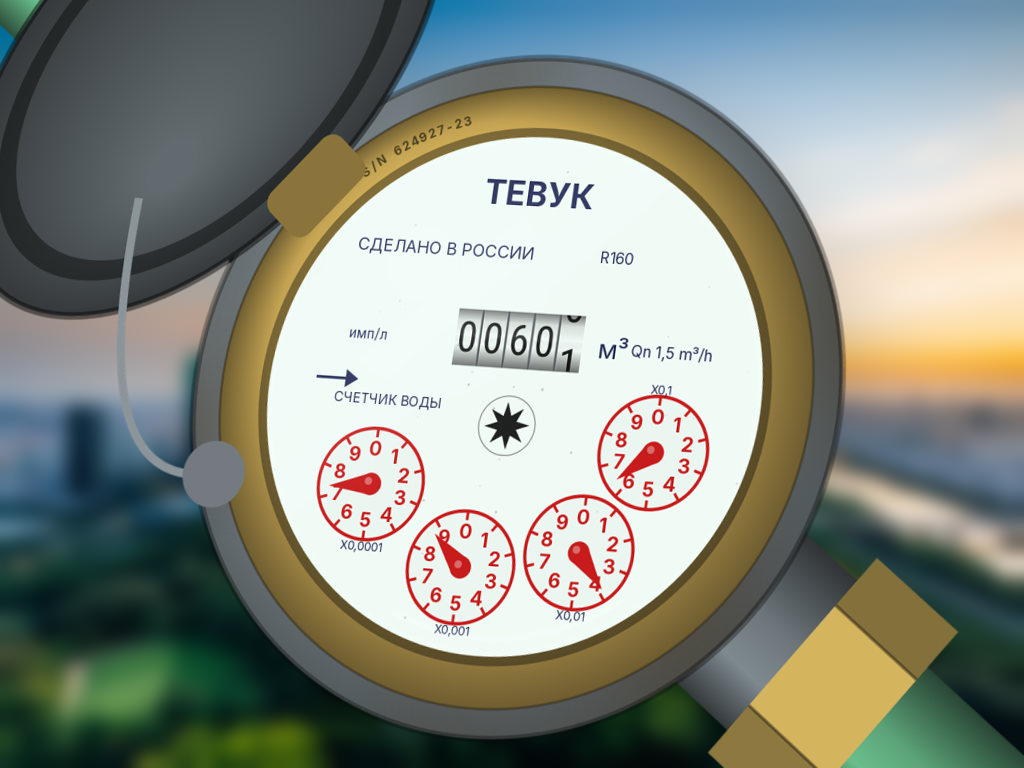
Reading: 600.6387 m³
